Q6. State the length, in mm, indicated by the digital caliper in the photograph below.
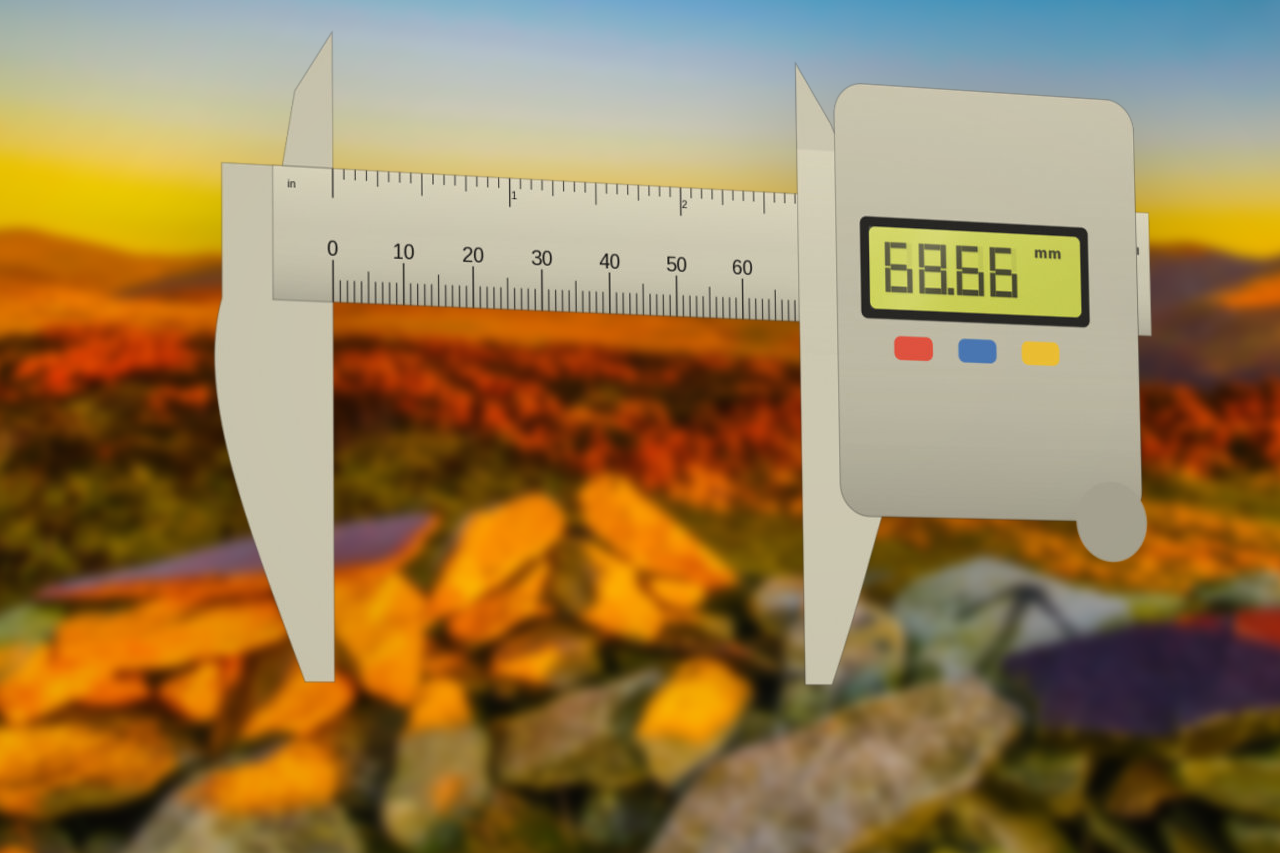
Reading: 68.66 mm
